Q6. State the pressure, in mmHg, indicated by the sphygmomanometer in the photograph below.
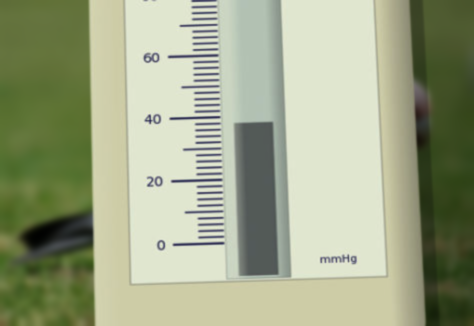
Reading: 38 mmHg
